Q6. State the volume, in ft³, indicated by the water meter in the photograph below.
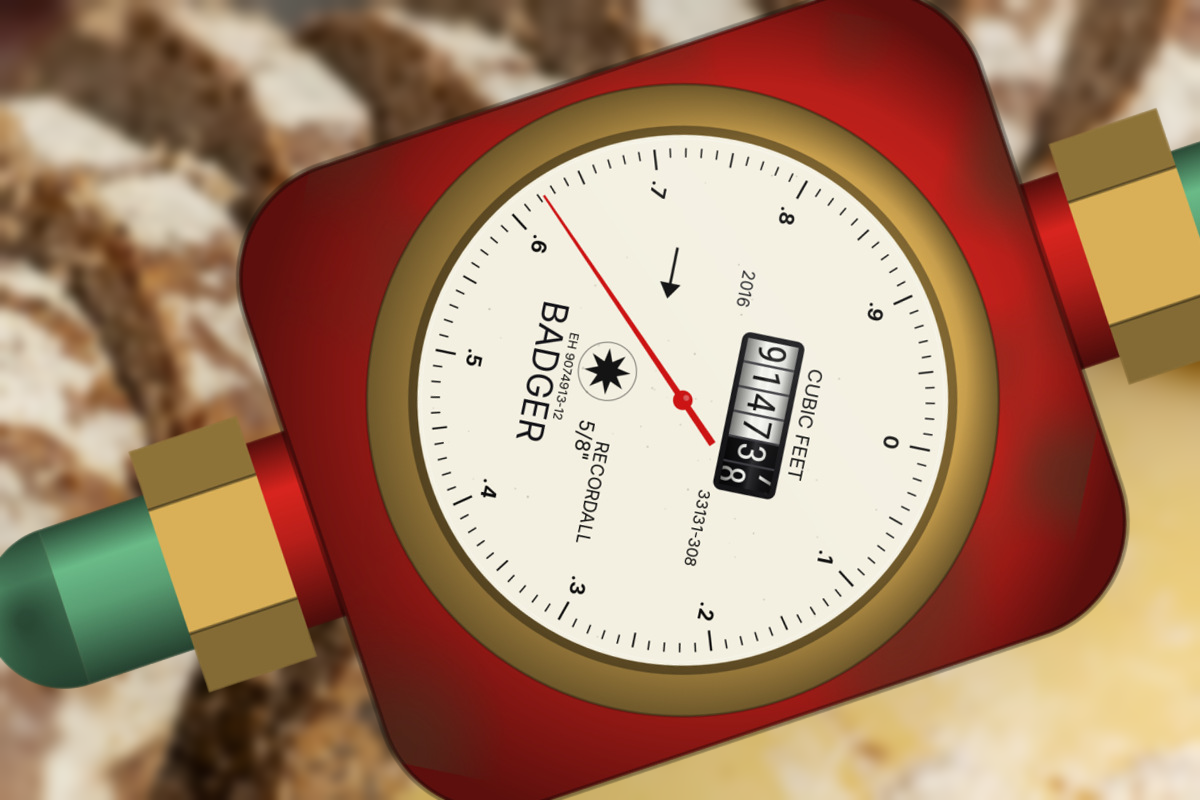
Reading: 914737.62 ft³
